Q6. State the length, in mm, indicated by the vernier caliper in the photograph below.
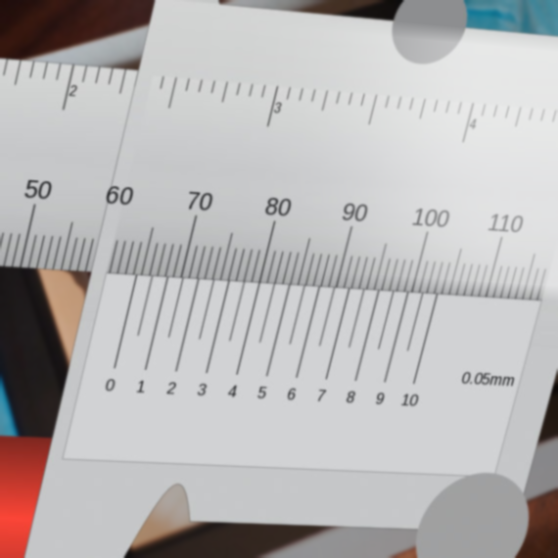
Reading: 64.4 mm
